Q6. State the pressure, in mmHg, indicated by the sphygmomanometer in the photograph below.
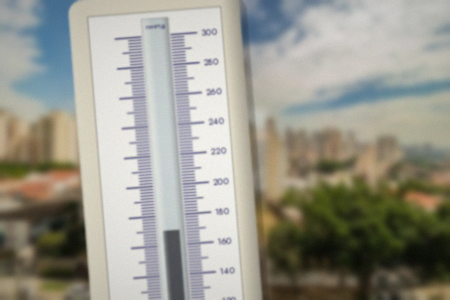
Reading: 170 mmHg
